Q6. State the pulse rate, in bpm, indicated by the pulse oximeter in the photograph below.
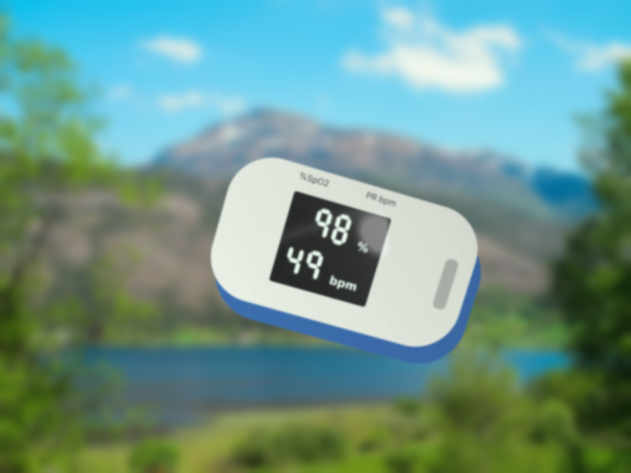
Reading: 49 bpm
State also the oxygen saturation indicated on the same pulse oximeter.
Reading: 98 %
